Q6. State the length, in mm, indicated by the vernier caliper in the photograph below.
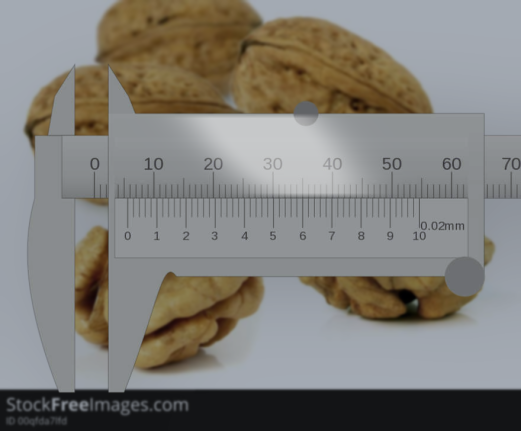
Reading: 5.6 mm
